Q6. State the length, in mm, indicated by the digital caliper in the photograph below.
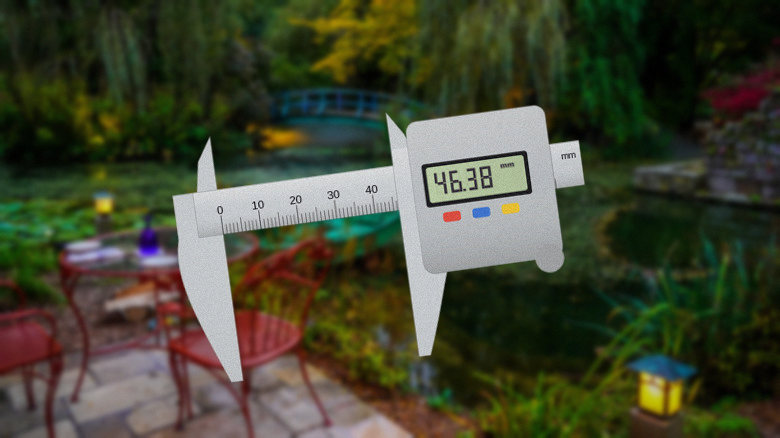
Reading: 46.38 mm
